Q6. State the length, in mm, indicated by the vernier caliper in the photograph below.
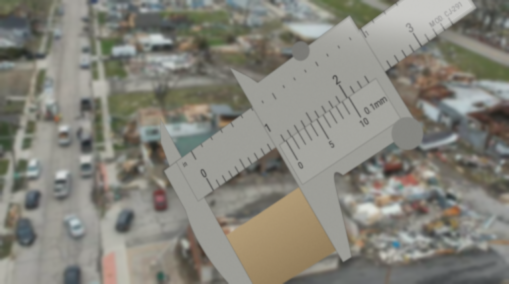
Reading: 11.2 mm
